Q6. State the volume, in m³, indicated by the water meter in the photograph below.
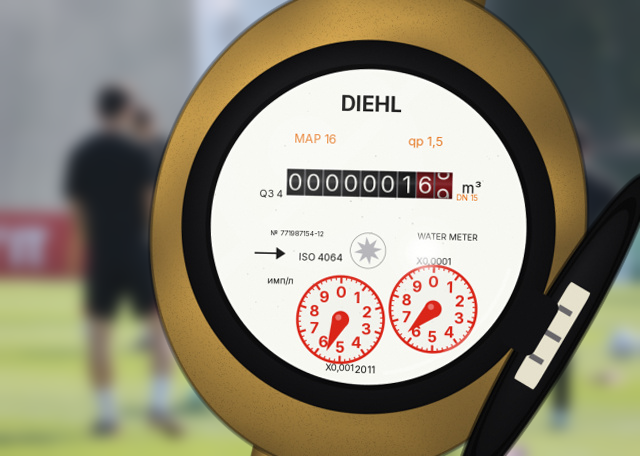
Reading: 1.6856 m³
